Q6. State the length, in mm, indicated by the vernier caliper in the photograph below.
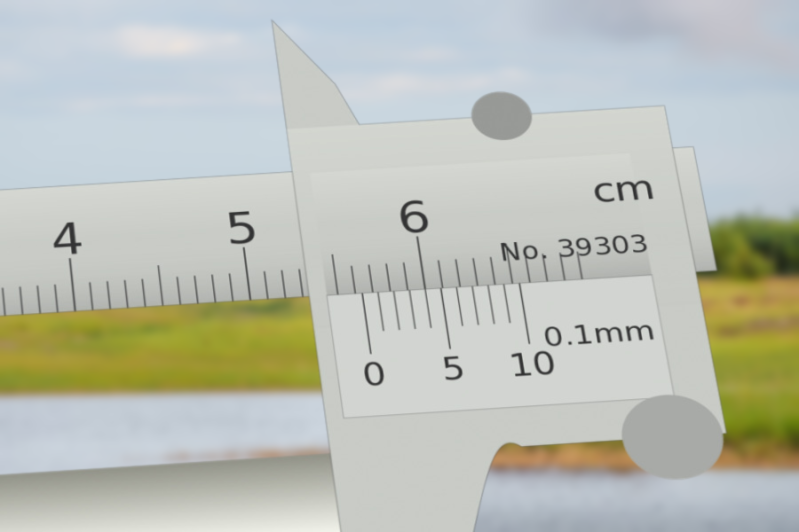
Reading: 56.4 mm
